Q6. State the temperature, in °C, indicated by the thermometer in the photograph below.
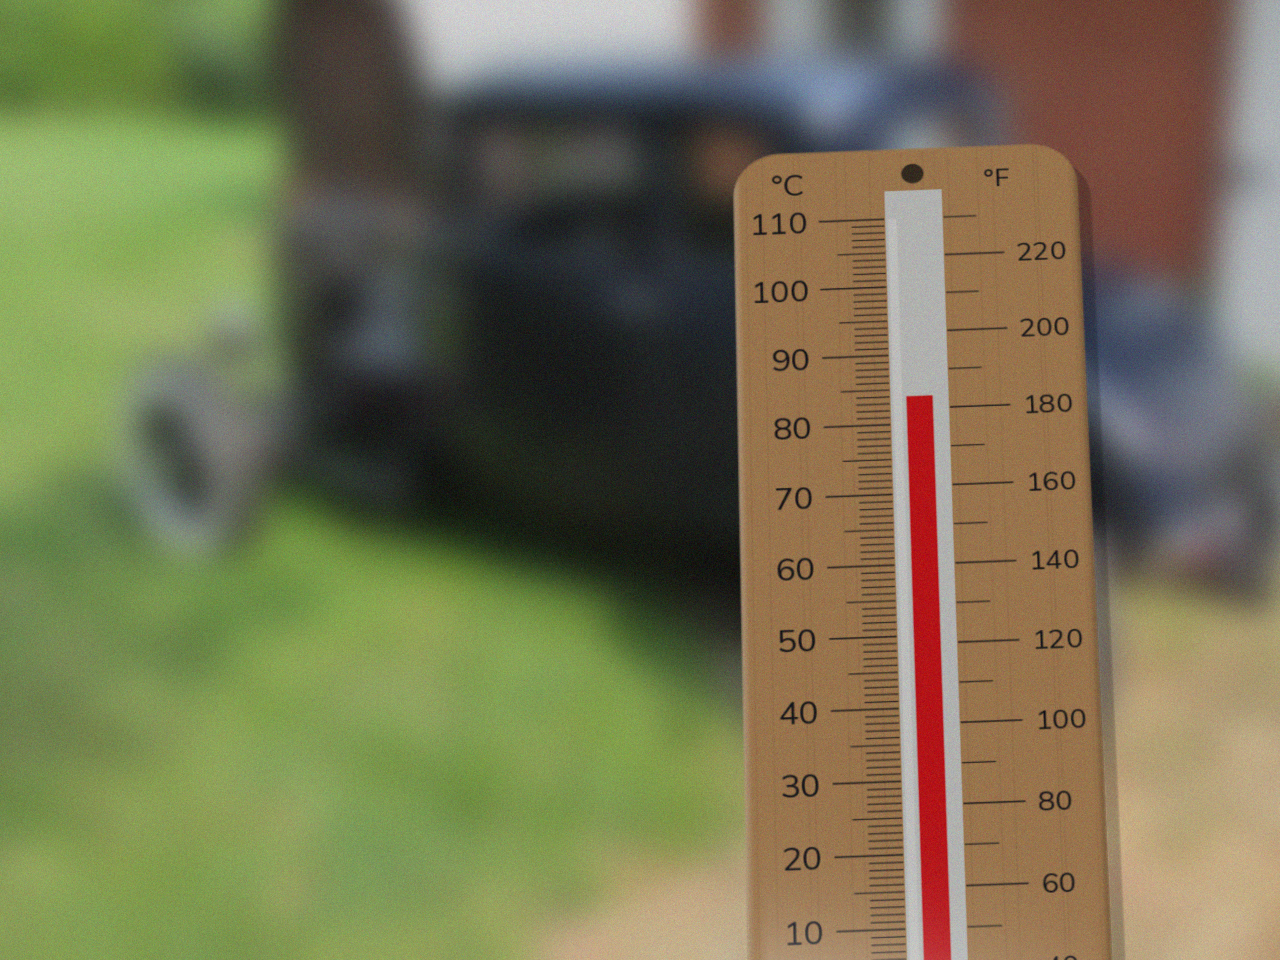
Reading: 84 °C
